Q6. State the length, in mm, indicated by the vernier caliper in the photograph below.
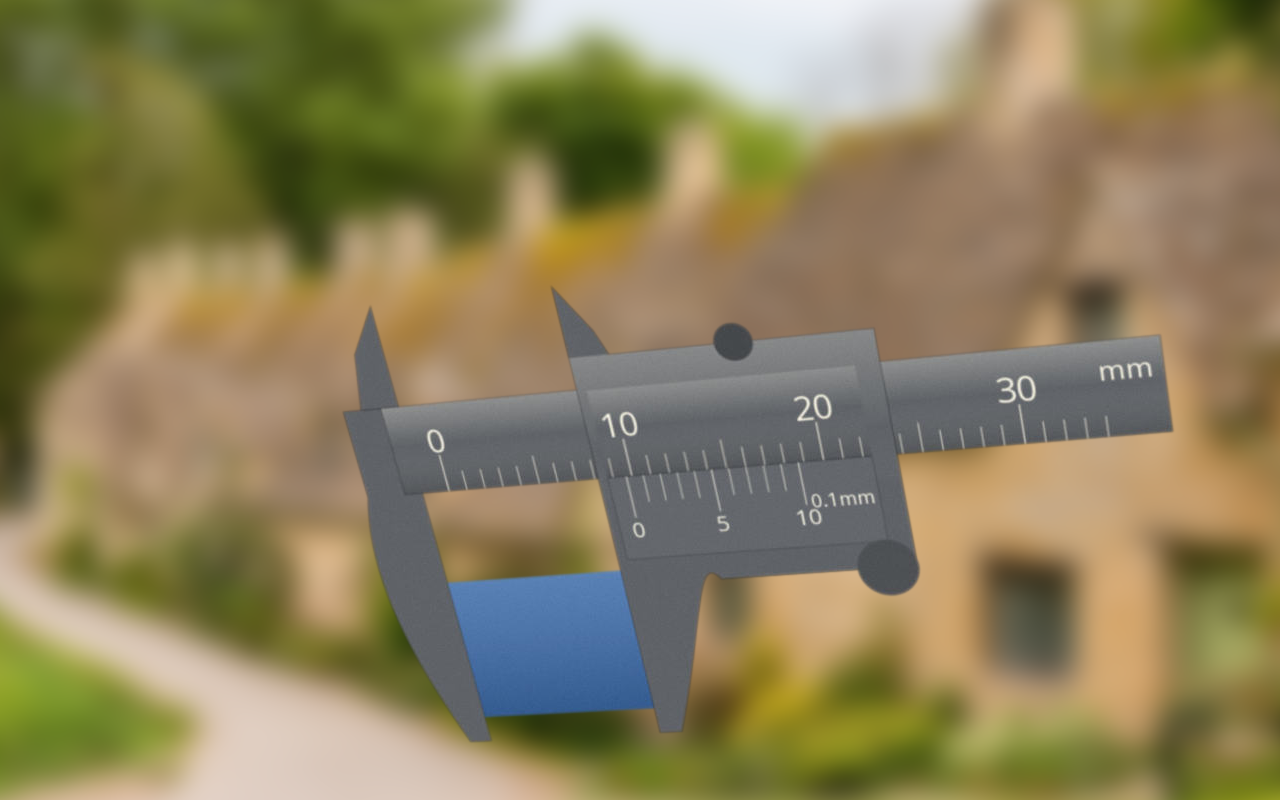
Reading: 9.7 mm
